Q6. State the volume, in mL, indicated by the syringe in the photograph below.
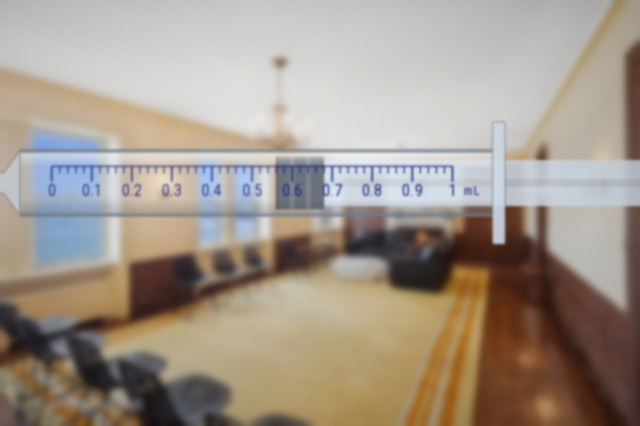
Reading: 0.56 mL
